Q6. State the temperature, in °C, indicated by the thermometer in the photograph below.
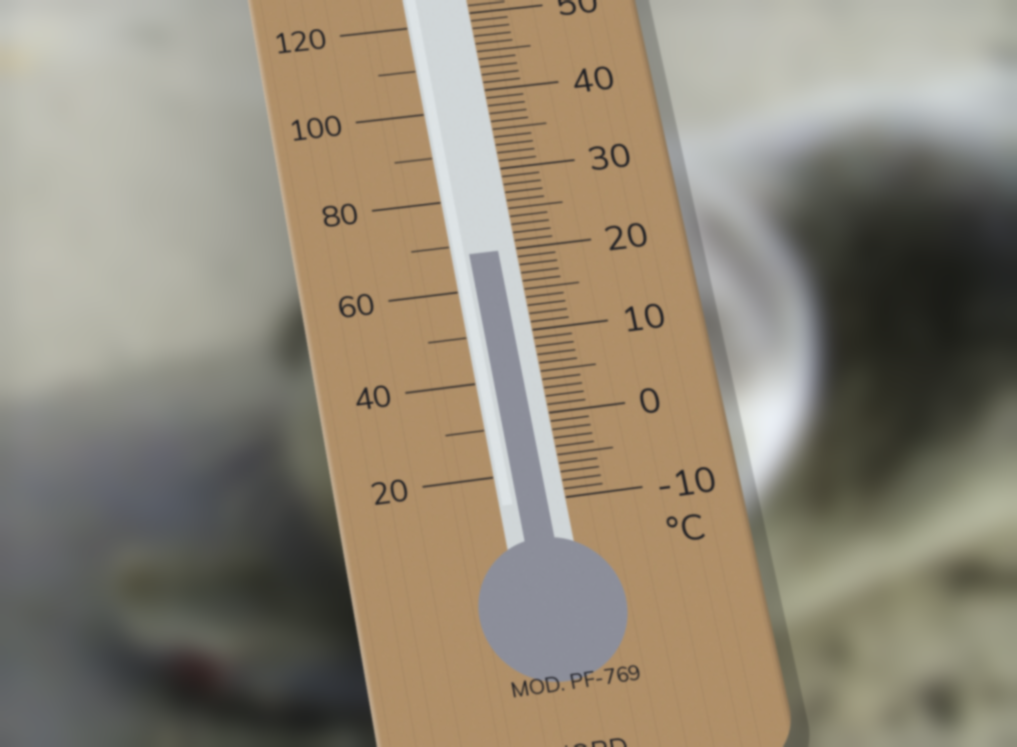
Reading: 20 °C
